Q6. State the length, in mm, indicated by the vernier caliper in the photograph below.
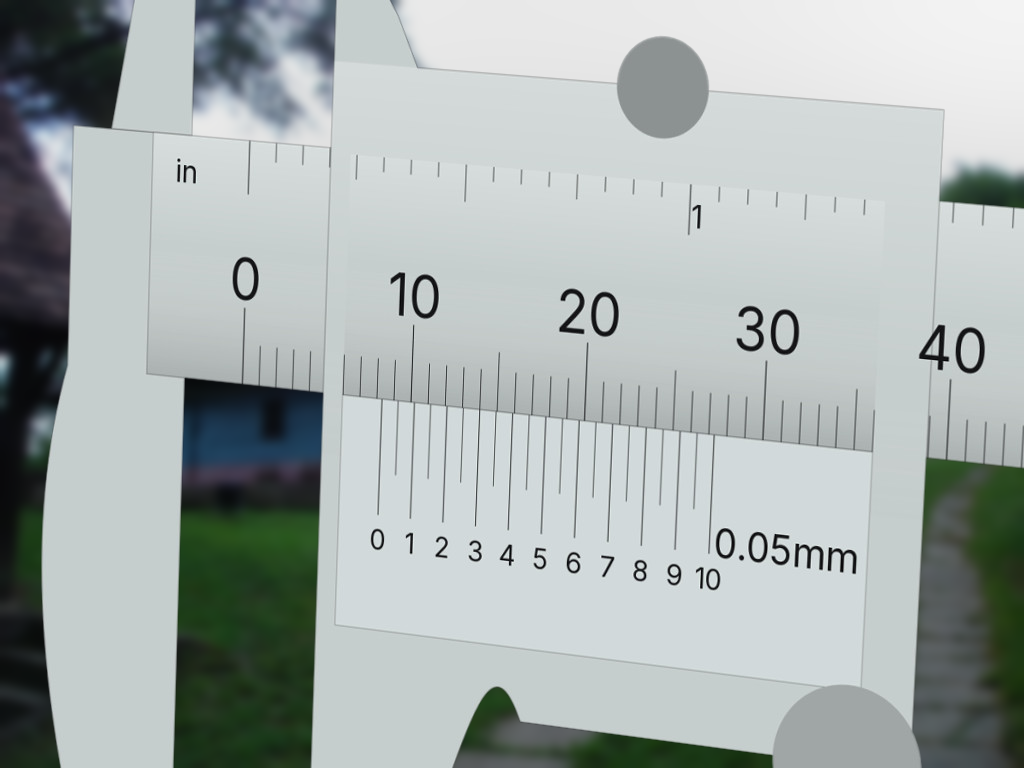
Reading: 8.3 mm
